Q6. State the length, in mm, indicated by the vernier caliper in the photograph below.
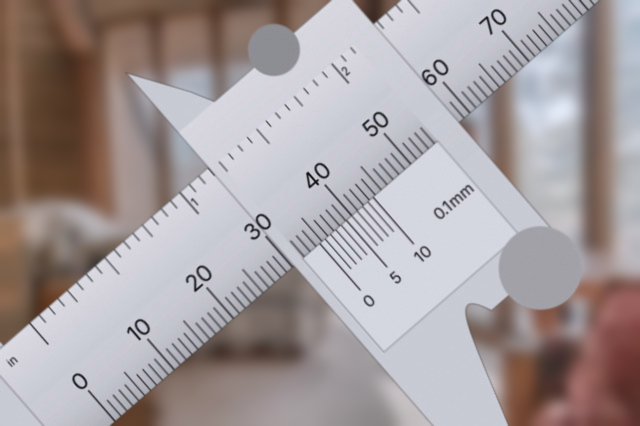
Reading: 34.6 mm
